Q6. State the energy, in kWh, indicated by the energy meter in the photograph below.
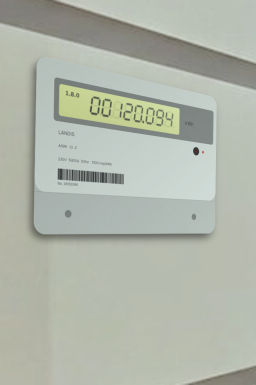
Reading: 120.094 kWh
